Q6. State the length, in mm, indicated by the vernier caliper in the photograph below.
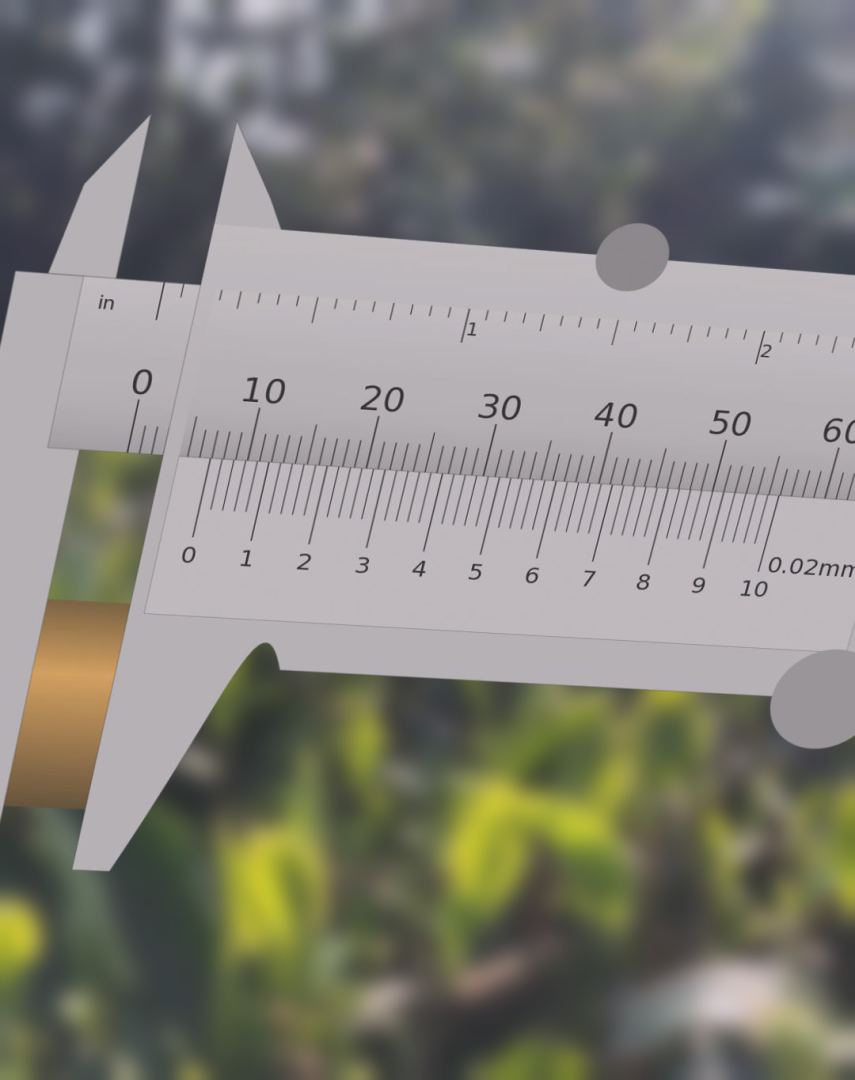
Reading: 6.9 mm
